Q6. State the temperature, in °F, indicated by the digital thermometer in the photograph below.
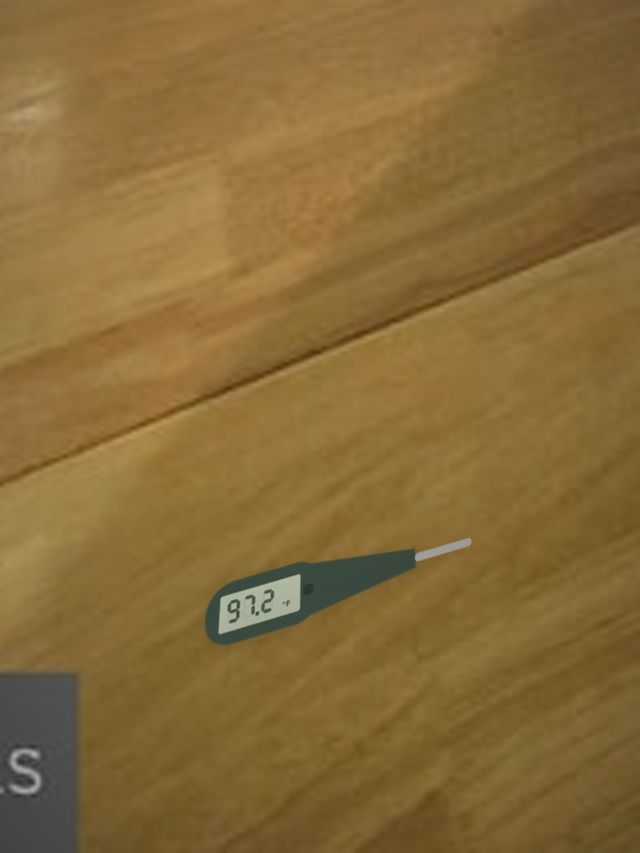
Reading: 97.2 °F
